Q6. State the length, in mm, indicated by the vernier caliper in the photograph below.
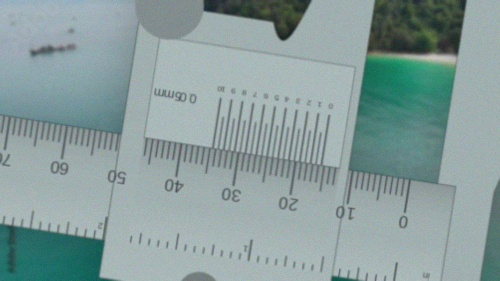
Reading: 15.5 mm
